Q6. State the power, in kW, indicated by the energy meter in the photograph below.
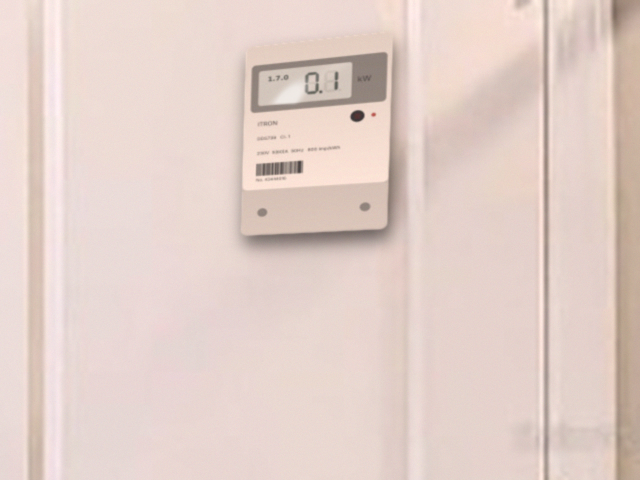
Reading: 0.1 kW
